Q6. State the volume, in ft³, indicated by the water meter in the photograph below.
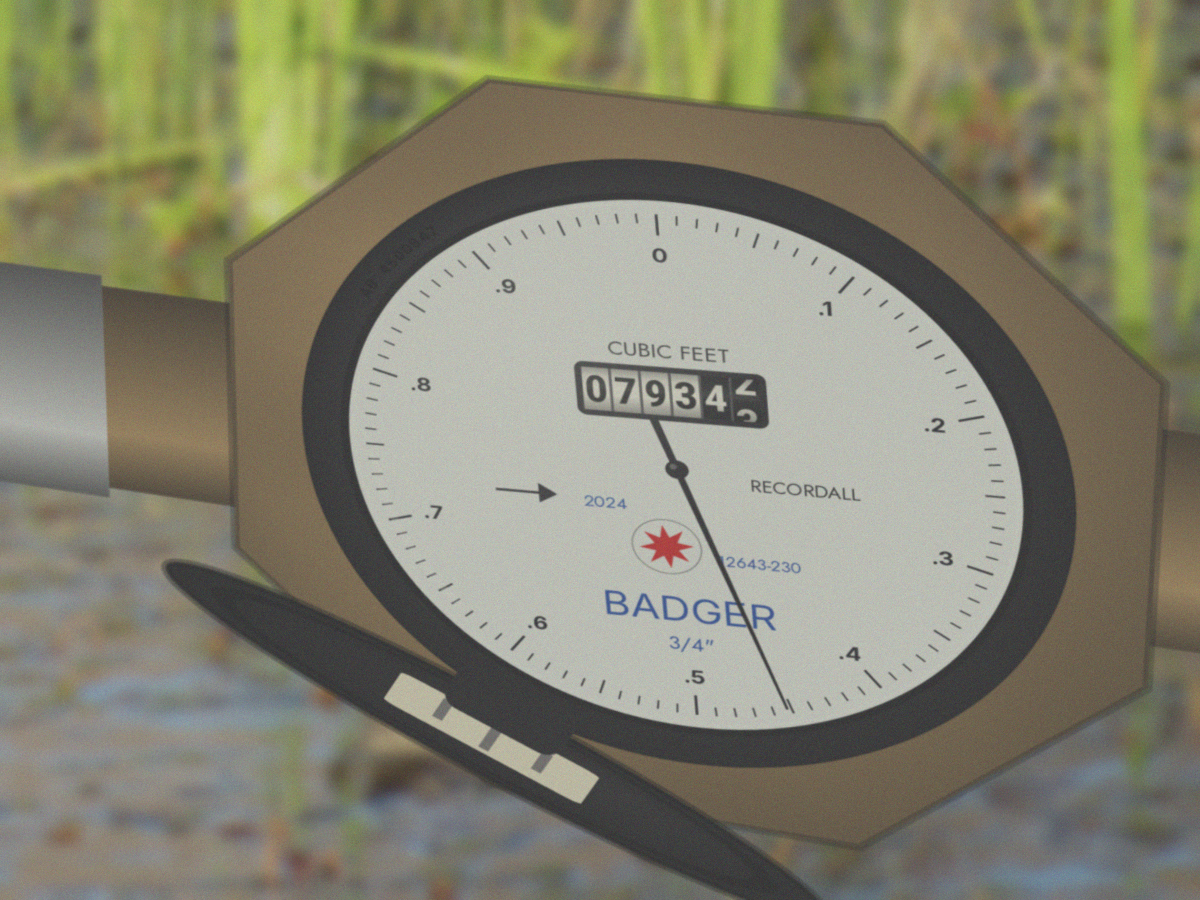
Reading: 79342.45 ft³
